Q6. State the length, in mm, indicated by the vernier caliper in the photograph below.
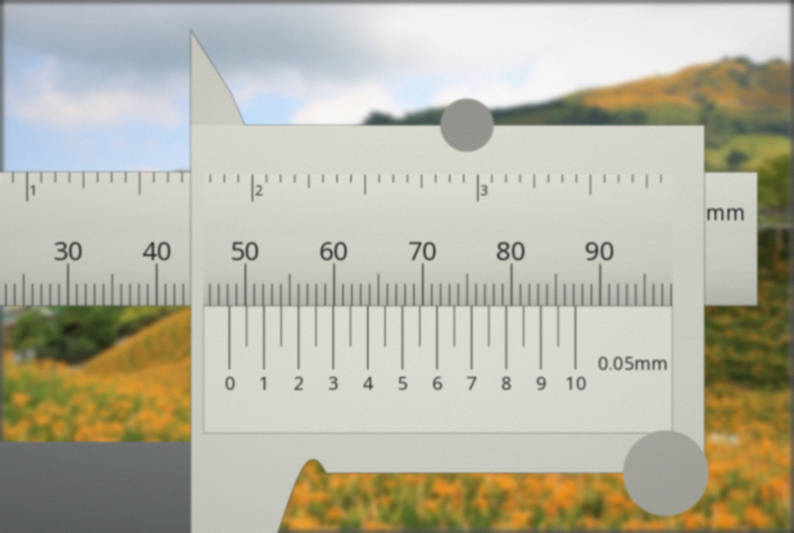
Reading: 48.2 mm
